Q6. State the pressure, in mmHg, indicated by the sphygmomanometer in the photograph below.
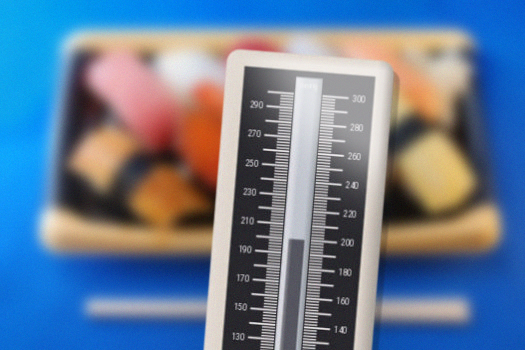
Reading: 200 mmHg
